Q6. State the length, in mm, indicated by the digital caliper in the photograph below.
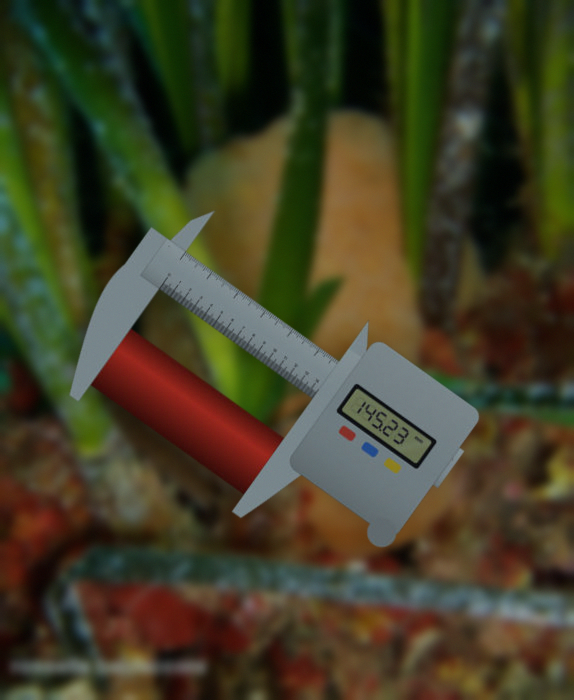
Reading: 145.23 mm
